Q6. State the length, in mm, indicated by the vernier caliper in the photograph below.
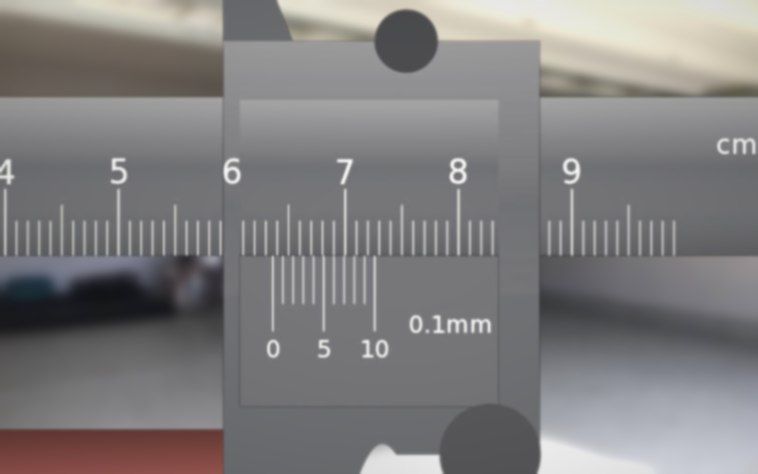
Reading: 63.6 mm
